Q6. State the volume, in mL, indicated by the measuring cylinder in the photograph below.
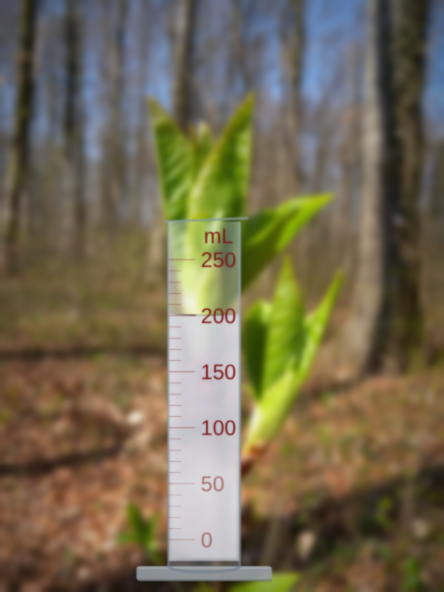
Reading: 200 mL
